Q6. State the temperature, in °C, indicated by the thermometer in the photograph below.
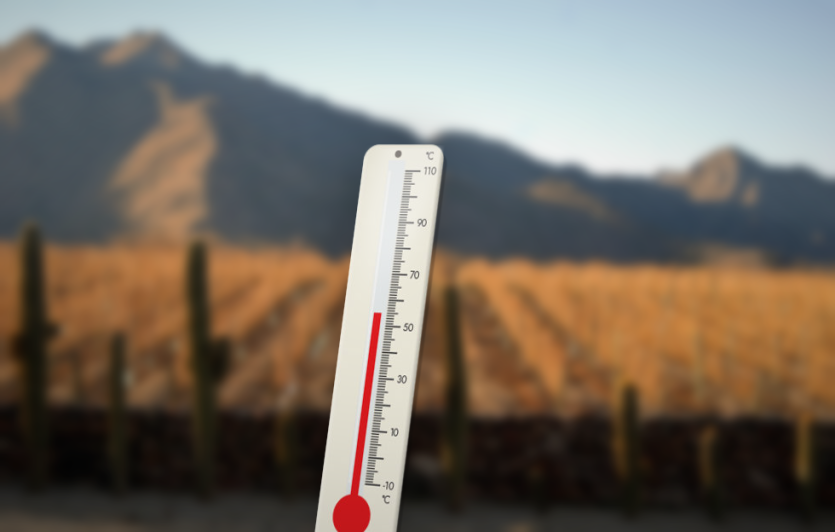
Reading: 55 °C
